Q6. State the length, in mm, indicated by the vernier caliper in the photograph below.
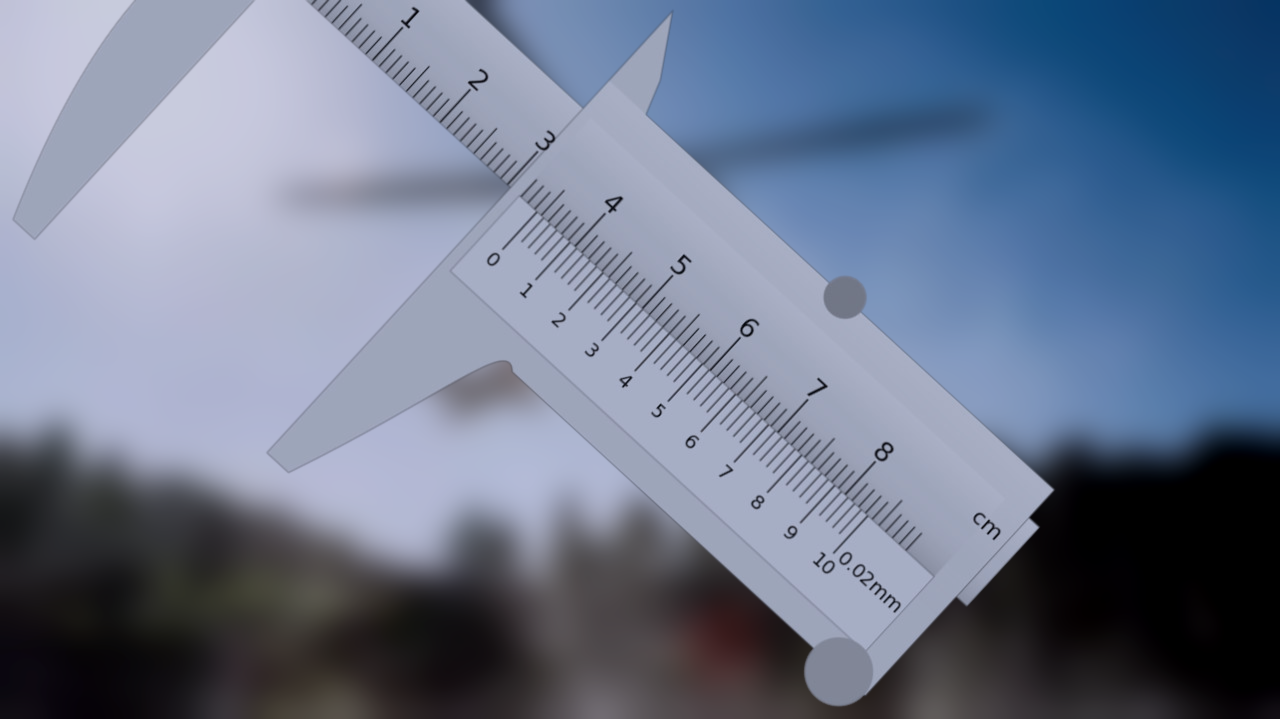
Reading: 34.4 mm
